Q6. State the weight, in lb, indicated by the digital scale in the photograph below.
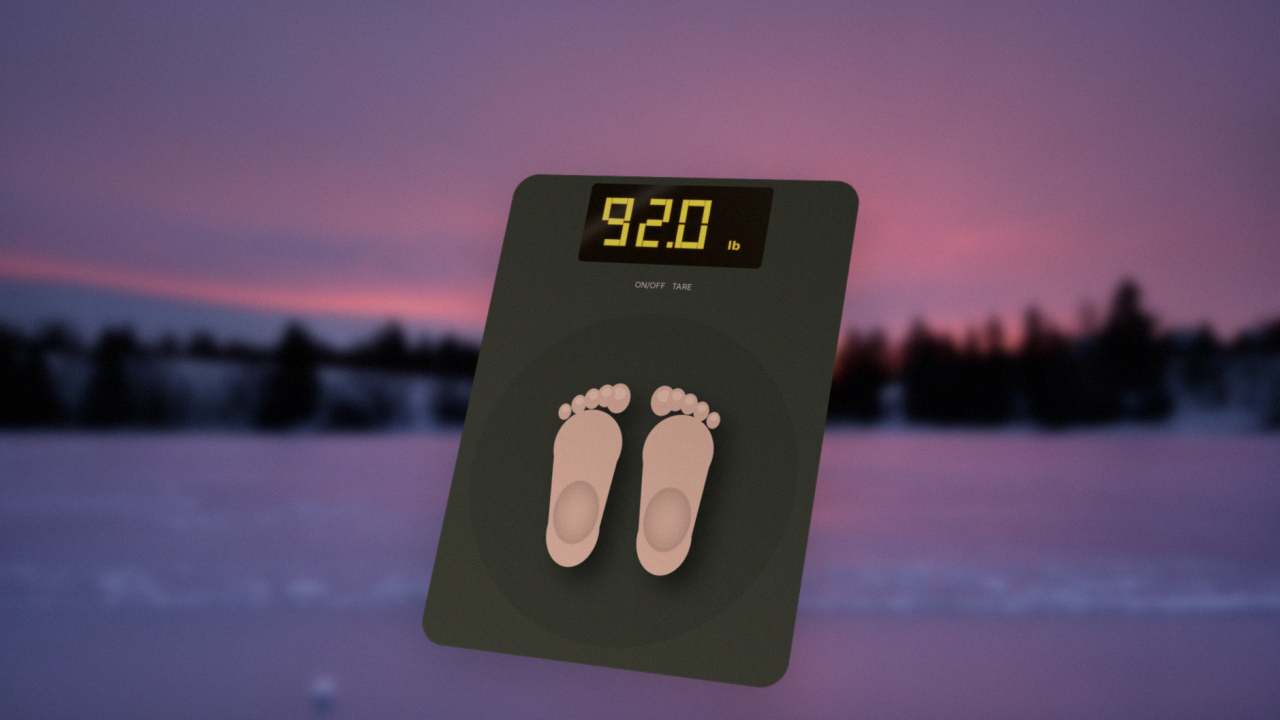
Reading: 92.0 lb
